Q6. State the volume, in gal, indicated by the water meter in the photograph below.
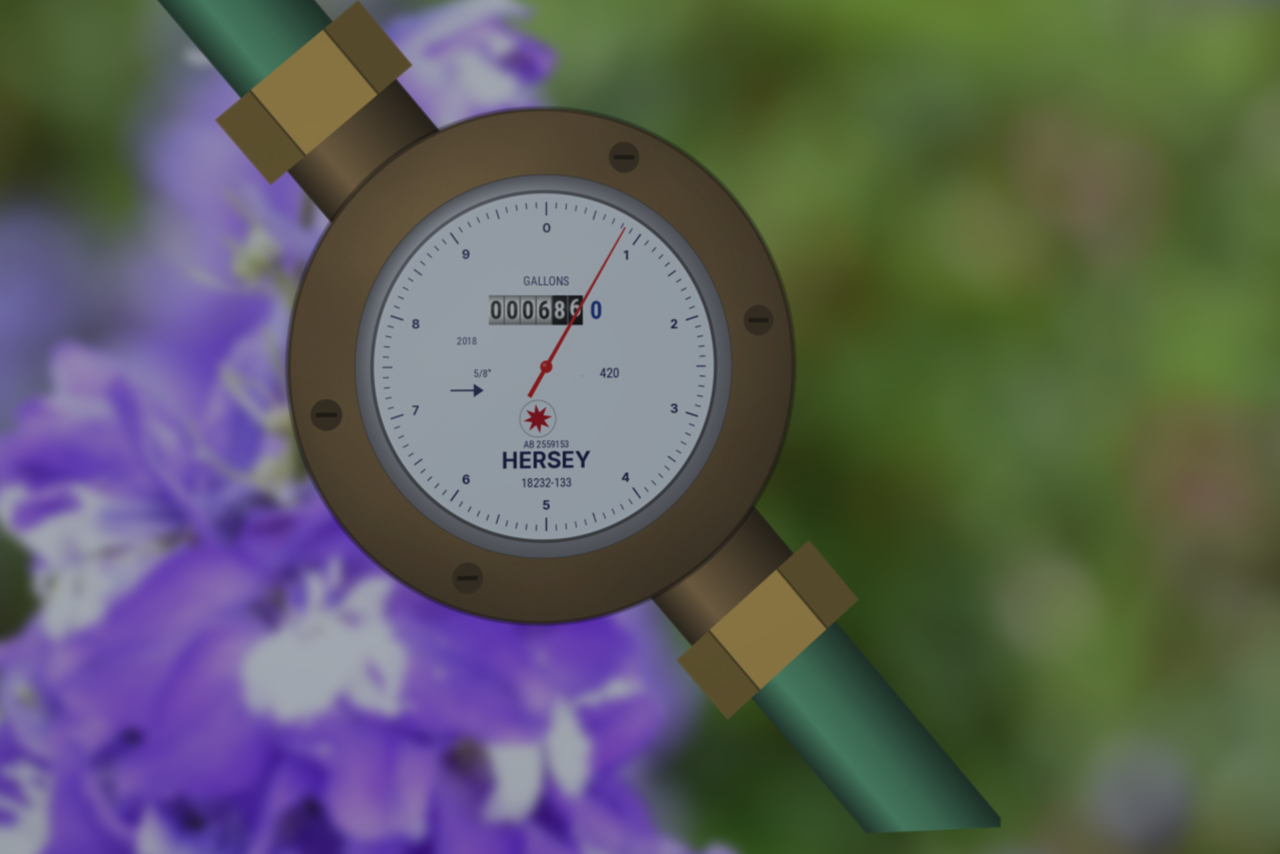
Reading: 6860.8 gal
